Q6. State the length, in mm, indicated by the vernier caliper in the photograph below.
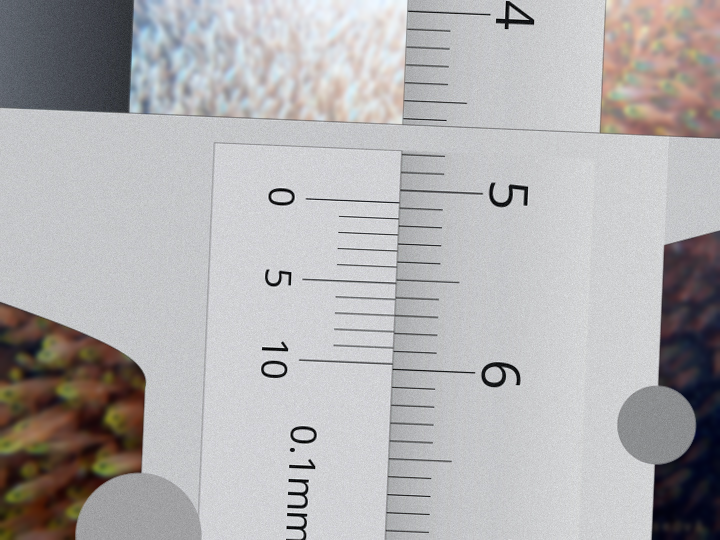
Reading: 50.7 mm
